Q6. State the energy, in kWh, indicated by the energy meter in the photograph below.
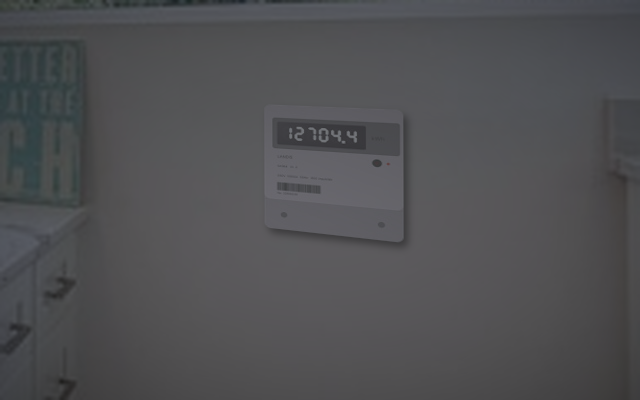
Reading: 12704.4 kWh
